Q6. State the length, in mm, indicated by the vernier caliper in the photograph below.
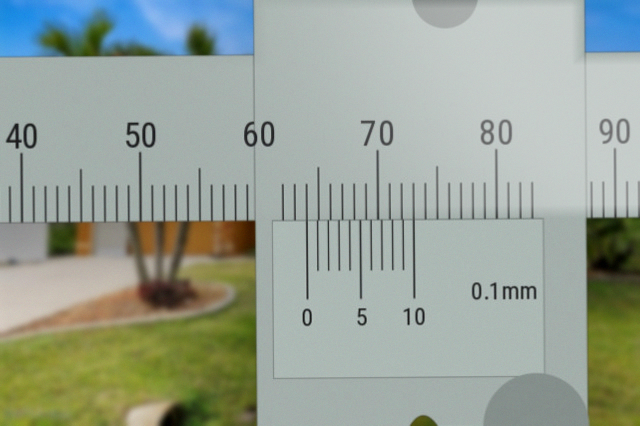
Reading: 64.0 mm
